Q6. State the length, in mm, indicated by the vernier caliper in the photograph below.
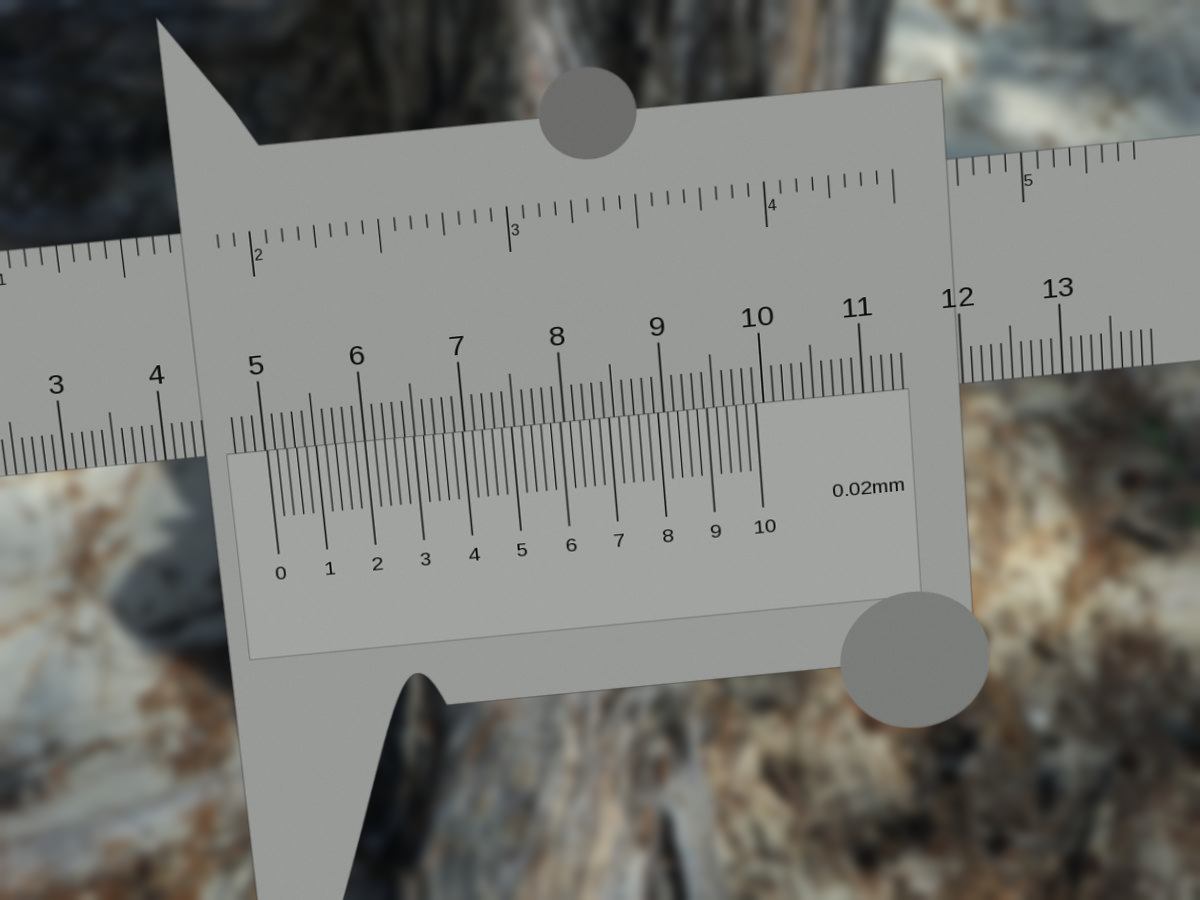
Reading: 50.2 mm
